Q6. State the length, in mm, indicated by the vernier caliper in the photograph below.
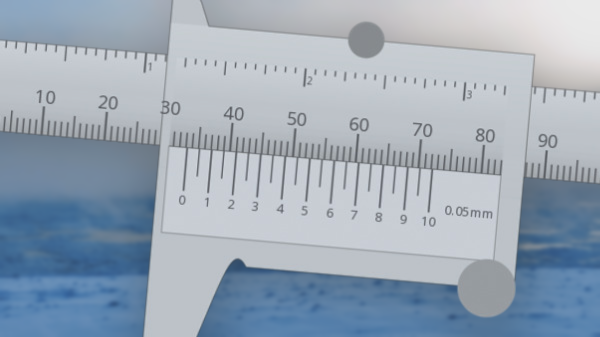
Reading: 33.2 mm
